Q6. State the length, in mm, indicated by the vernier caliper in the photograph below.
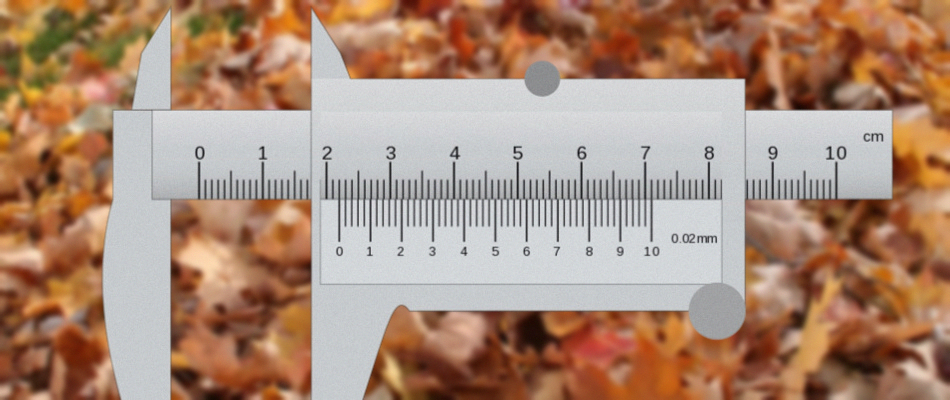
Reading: 22.0 mm
